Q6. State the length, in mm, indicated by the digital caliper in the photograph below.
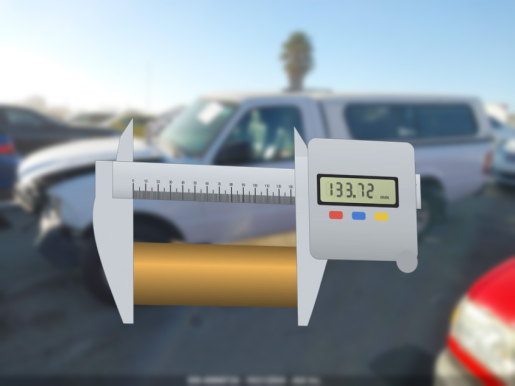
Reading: 133.72 mm
